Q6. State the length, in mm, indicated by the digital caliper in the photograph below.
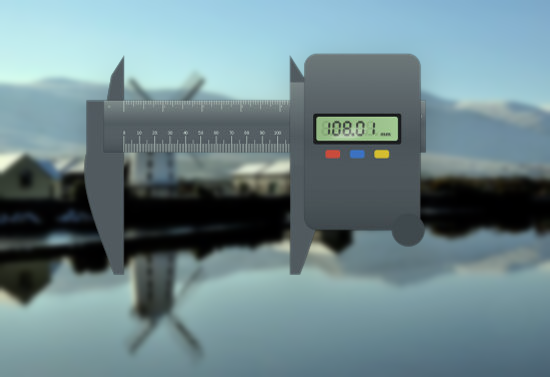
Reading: 108.01 mm
